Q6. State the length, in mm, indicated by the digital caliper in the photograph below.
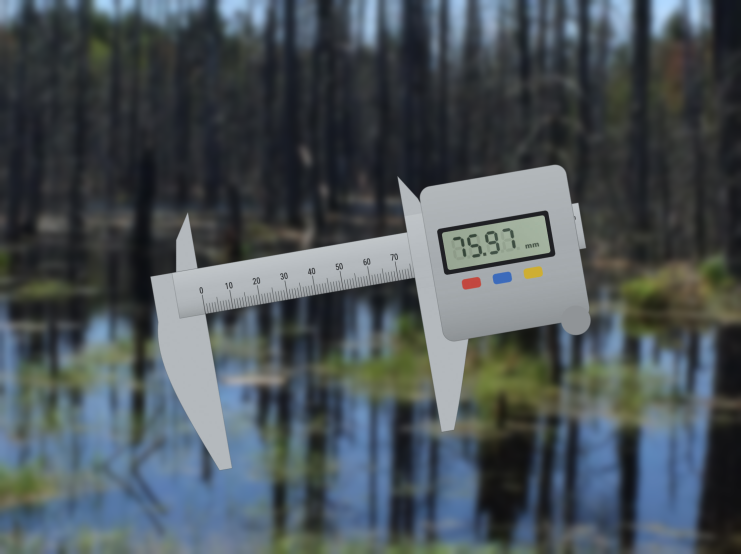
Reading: 75.97 mm
